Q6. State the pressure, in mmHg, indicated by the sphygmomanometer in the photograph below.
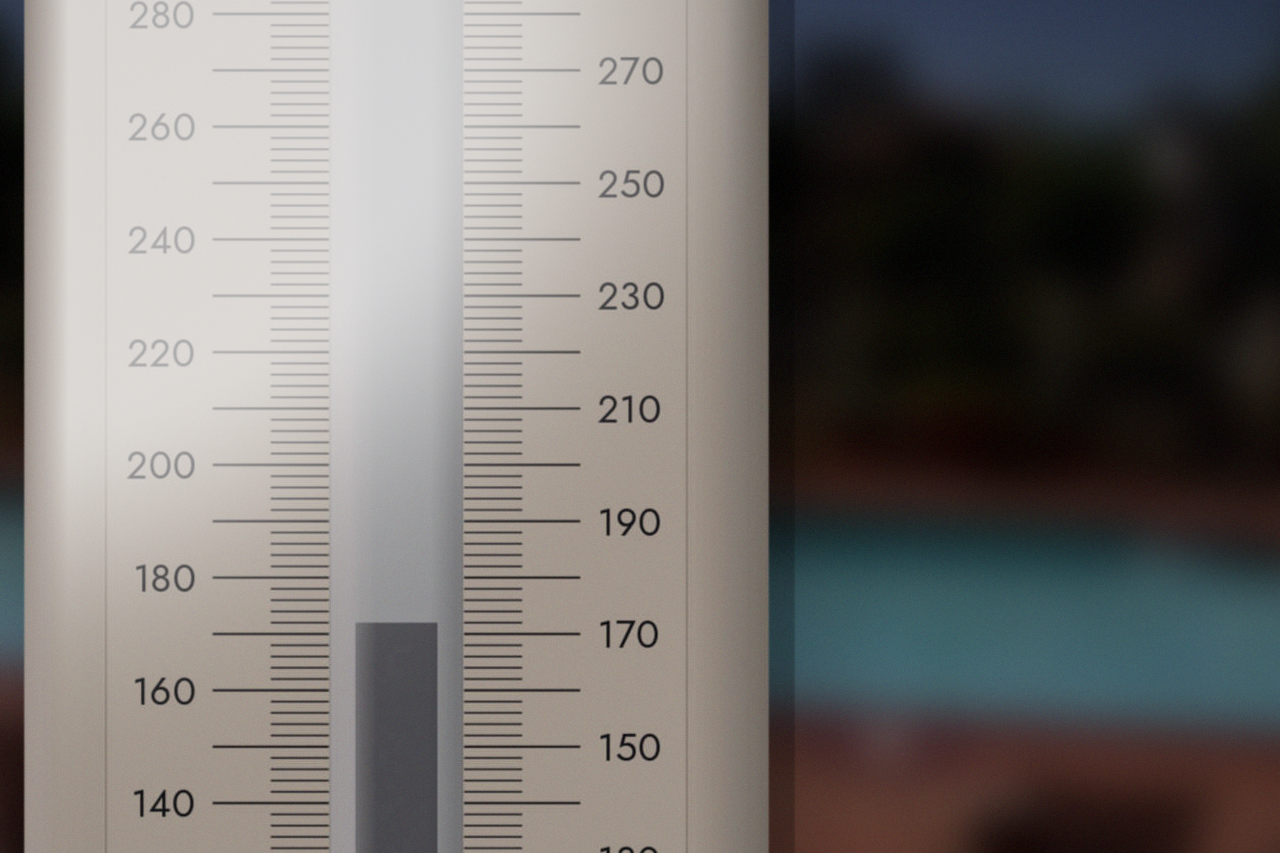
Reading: 172 mmHg
